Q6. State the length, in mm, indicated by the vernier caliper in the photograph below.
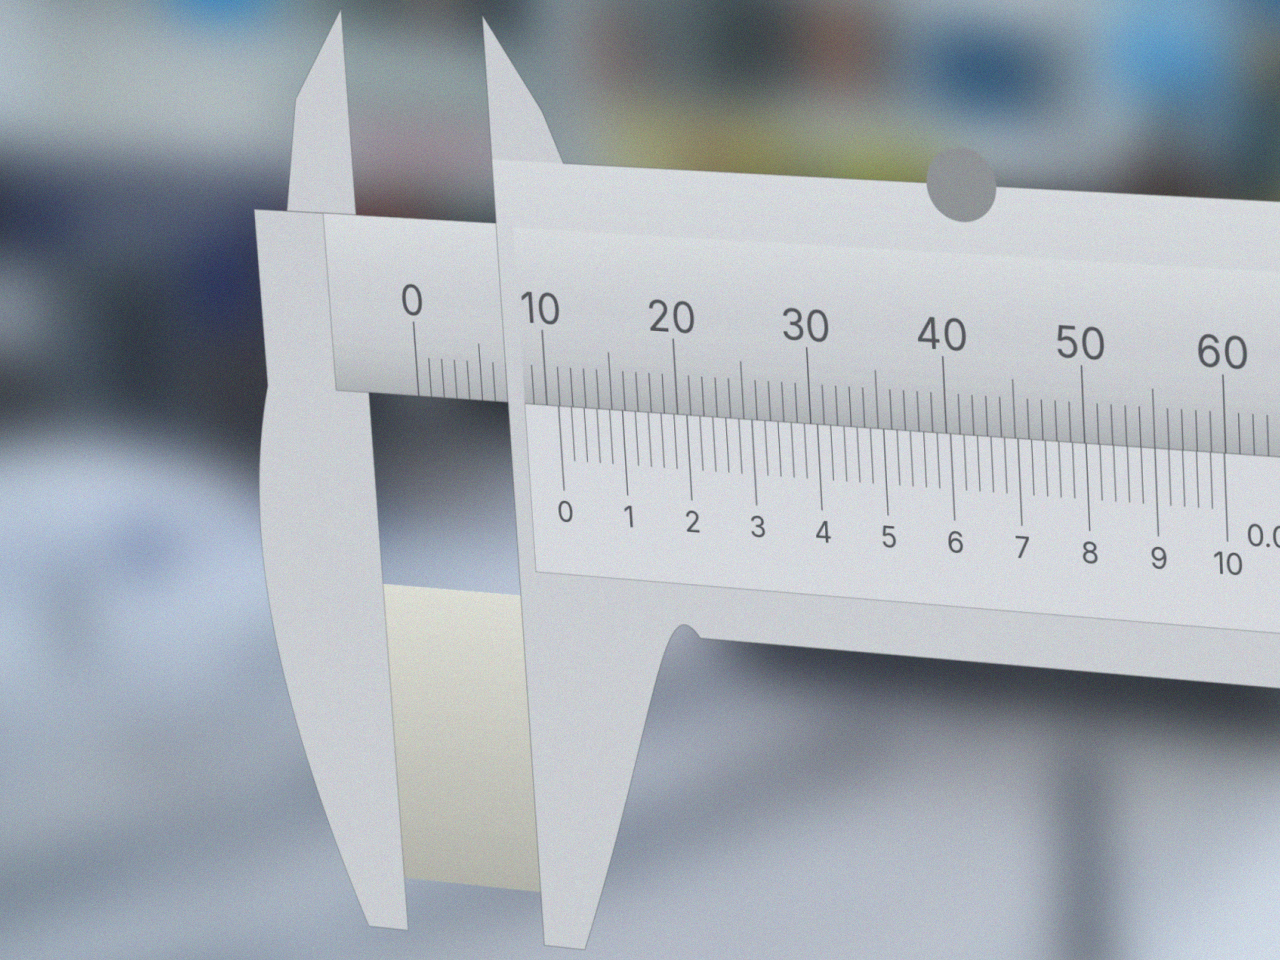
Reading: 10.9 mm
